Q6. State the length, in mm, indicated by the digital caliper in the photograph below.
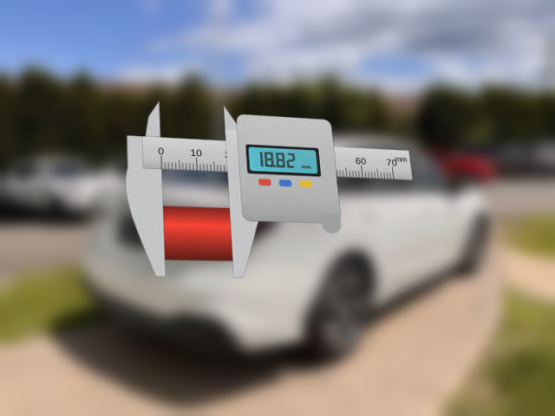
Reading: 18.82 mm
